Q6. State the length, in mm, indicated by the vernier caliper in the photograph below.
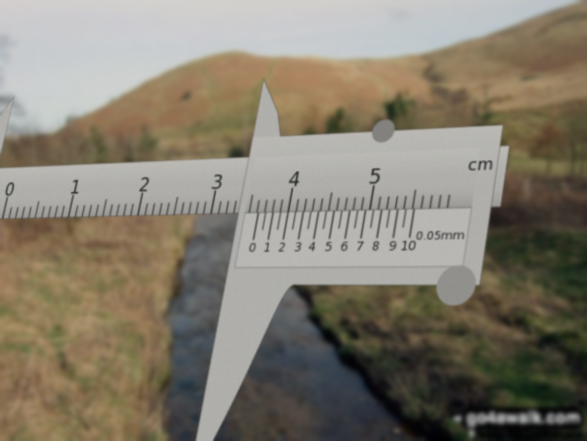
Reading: 36.2 mm
